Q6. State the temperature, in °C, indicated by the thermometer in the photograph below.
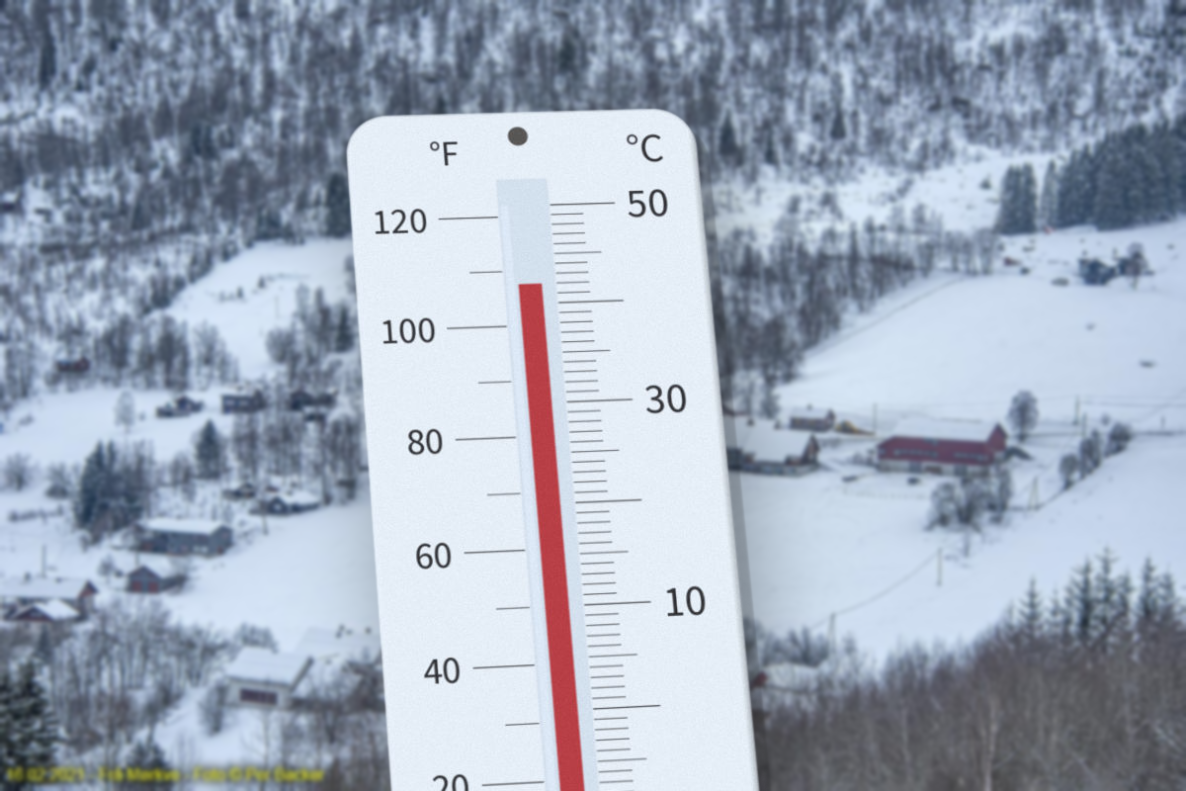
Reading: 42 °C
